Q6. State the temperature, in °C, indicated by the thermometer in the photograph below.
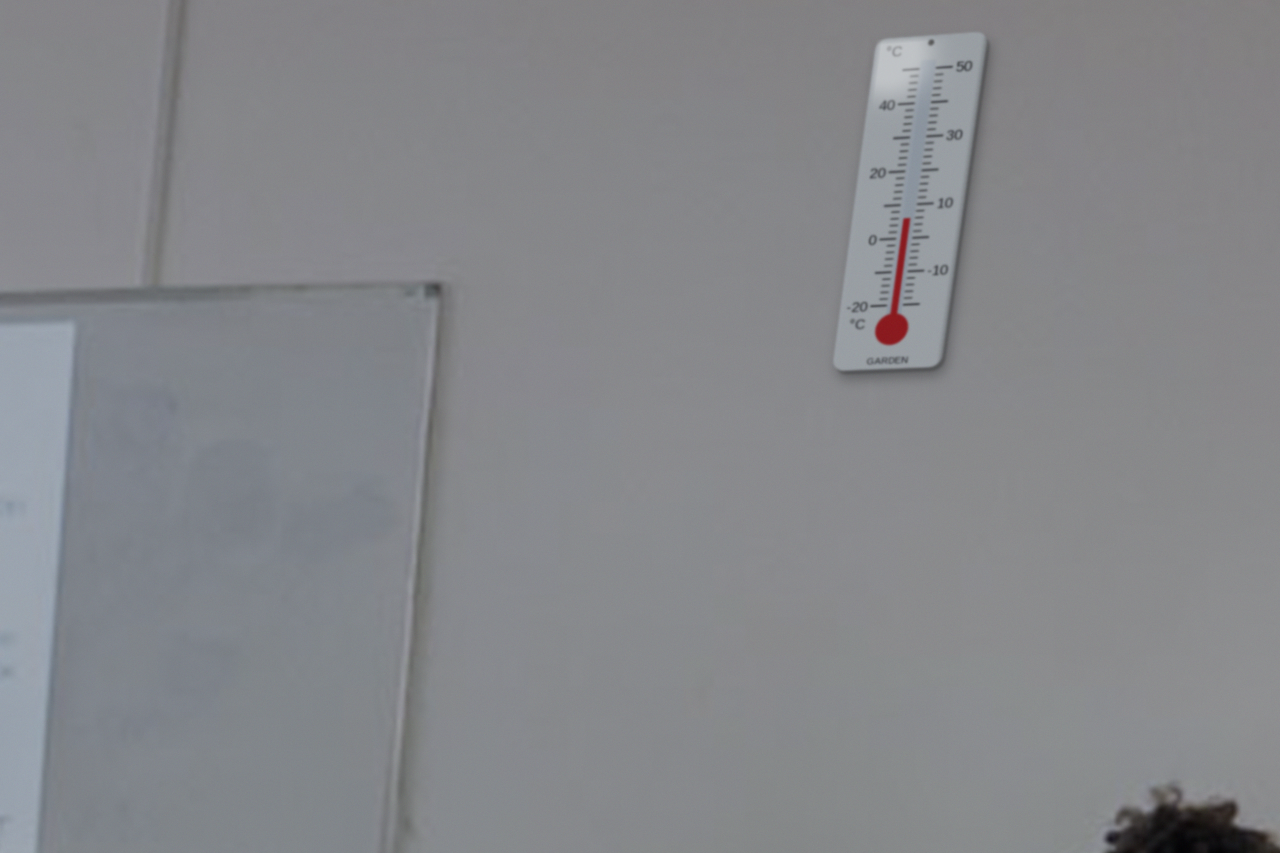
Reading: 6 °C
